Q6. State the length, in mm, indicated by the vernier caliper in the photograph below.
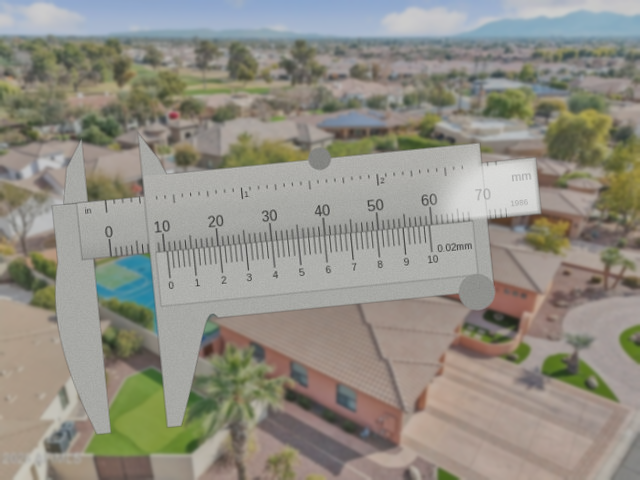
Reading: 10.5 mm
